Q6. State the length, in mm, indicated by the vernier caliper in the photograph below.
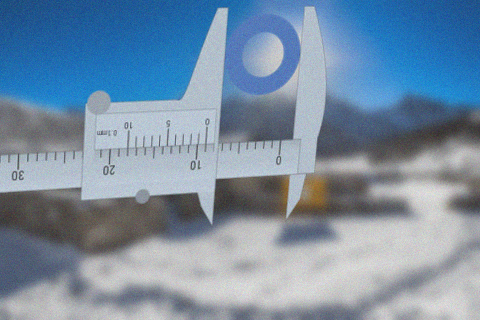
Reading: 9.0 mm
